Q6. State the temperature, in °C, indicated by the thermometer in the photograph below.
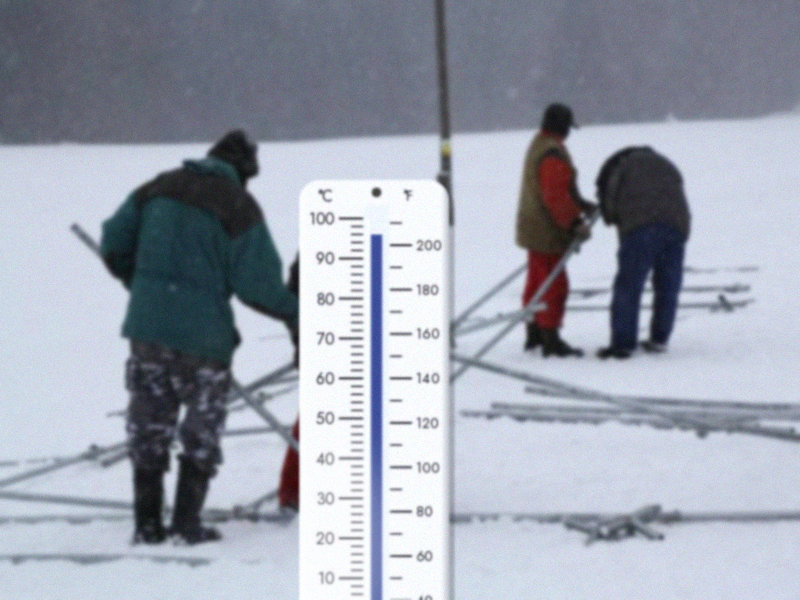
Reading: 96 °C
